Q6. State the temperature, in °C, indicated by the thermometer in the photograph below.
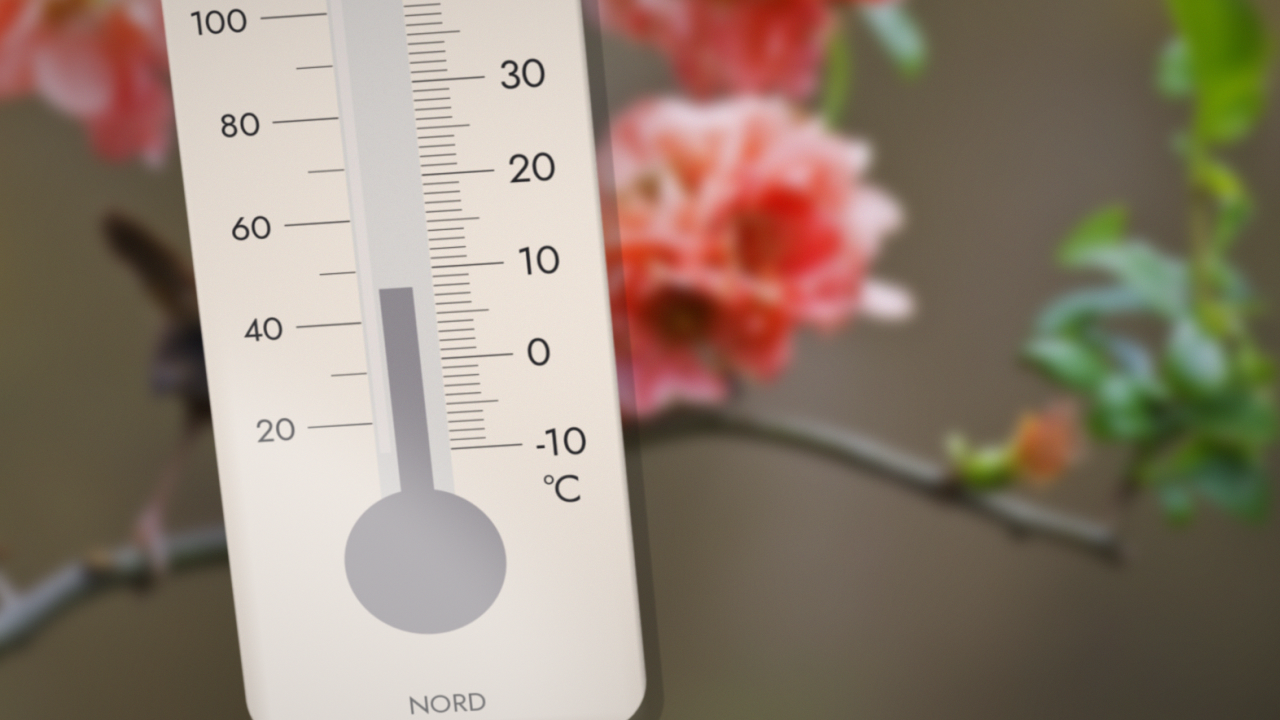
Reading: 8 °C
